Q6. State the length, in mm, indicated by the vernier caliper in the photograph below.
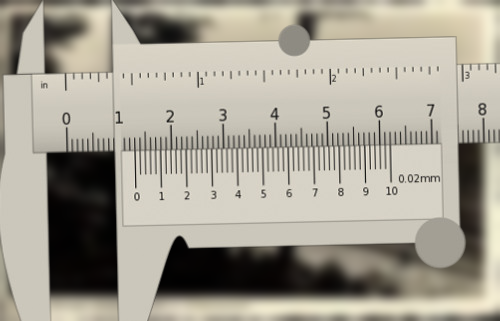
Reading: 13.0 mm
